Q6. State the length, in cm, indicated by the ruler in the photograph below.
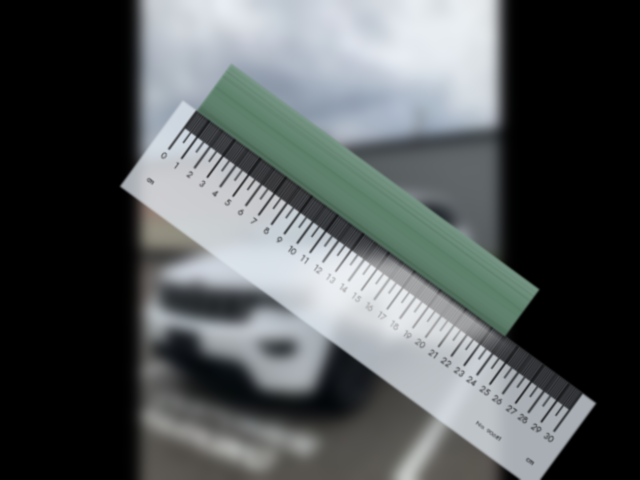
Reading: 24 cm
